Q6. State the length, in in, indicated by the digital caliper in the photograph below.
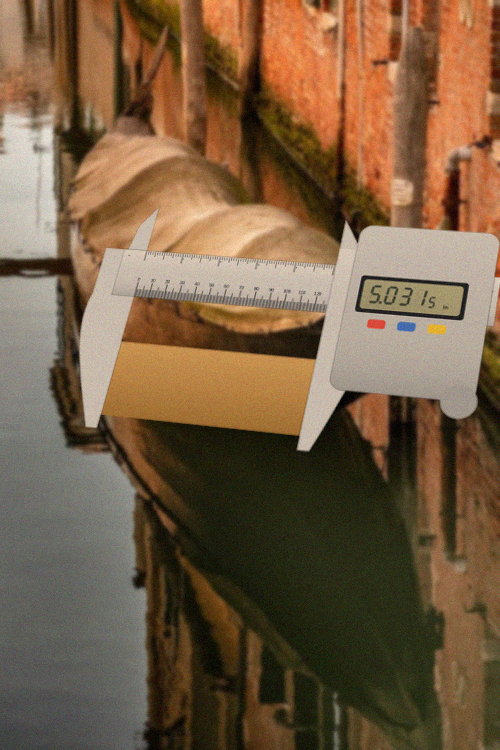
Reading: 5.0315 in
